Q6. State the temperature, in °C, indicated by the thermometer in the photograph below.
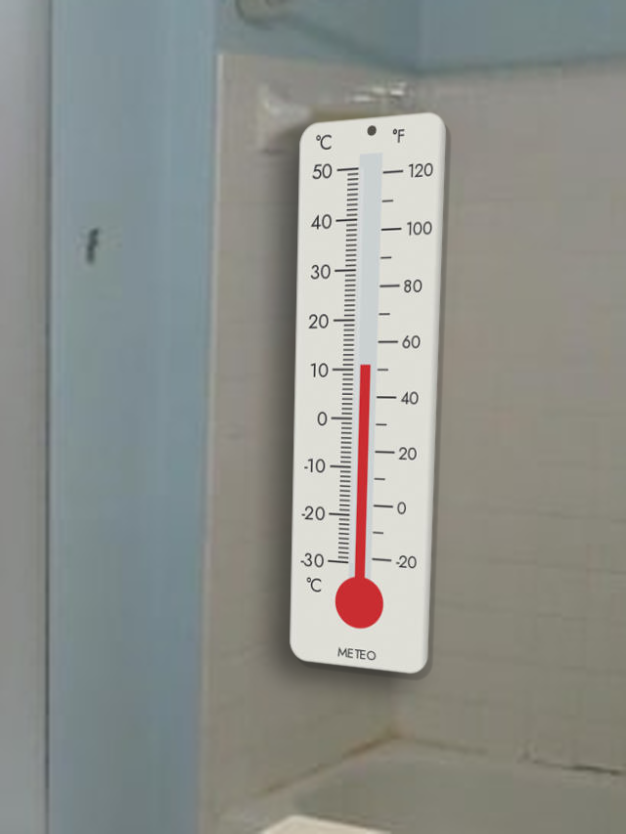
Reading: 11 °C
